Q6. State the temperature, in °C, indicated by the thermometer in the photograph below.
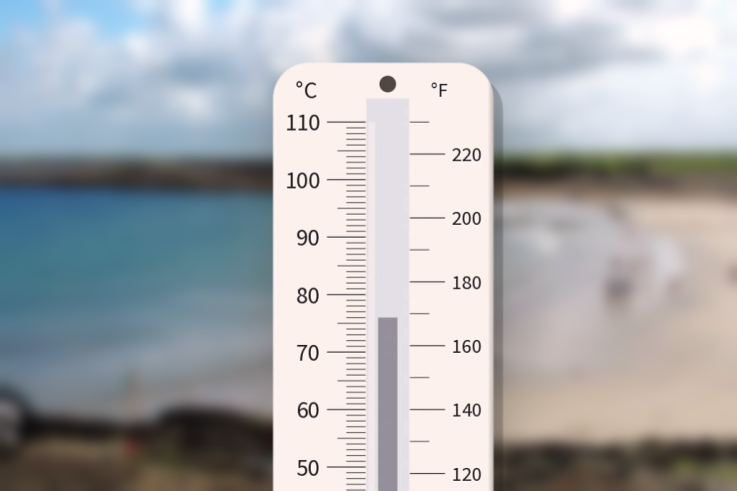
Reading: 76 °C
